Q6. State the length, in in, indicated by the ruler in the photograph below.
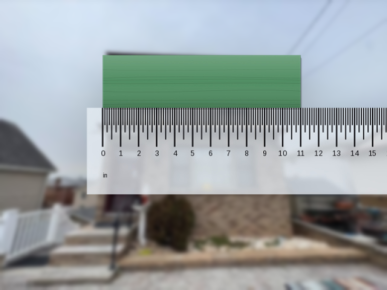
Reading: 11 in
